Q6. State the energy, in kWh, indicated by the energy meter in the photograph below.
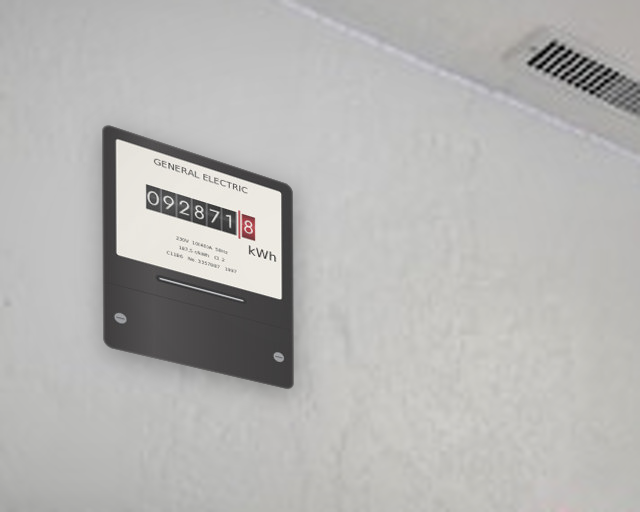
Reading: 92871.8 kWh
